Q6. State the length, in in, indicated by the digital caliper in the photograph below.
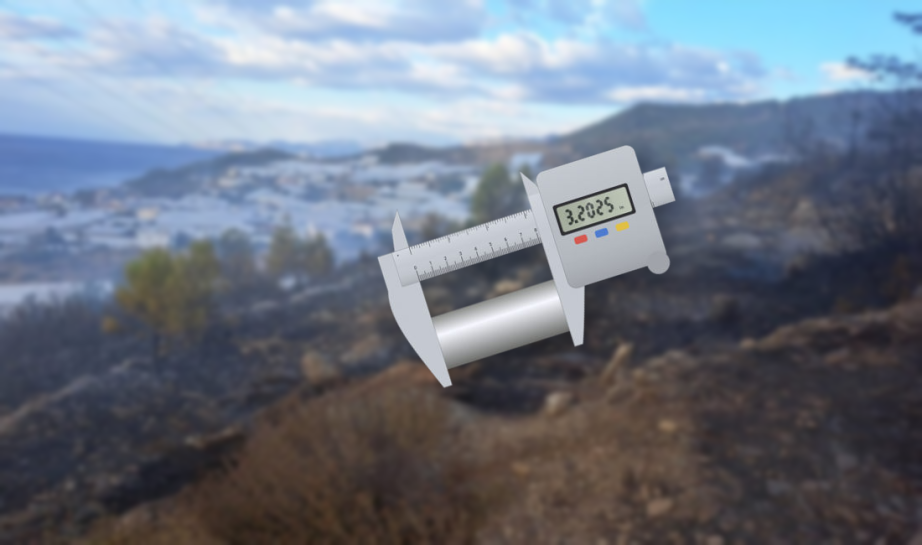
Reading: 3.2025 in
